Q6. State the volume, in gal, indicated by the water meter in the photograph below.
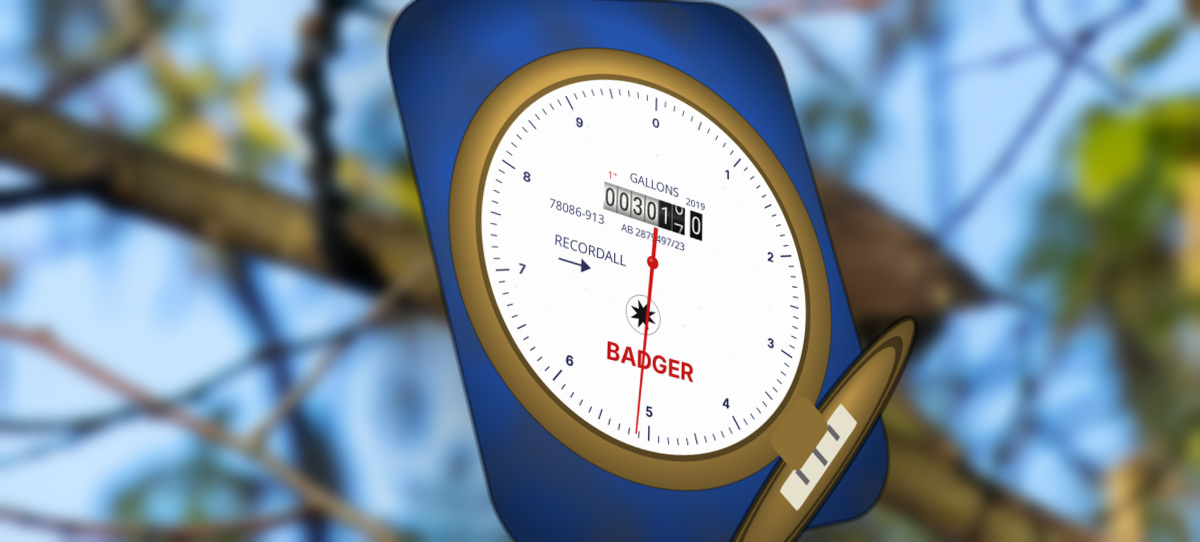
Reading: 30165.1 gal
